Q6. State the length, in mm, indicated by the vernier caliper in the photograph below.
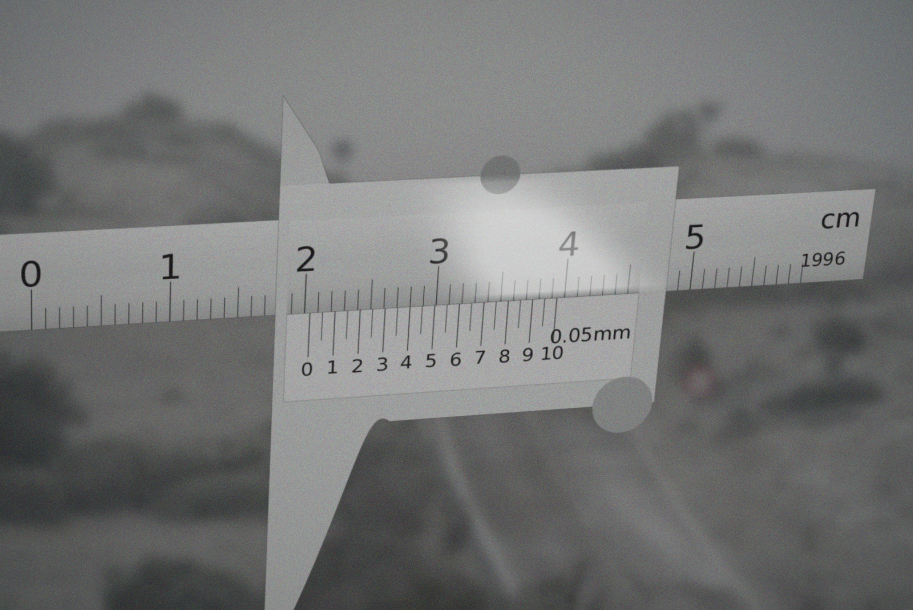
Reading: 20.4 mm
